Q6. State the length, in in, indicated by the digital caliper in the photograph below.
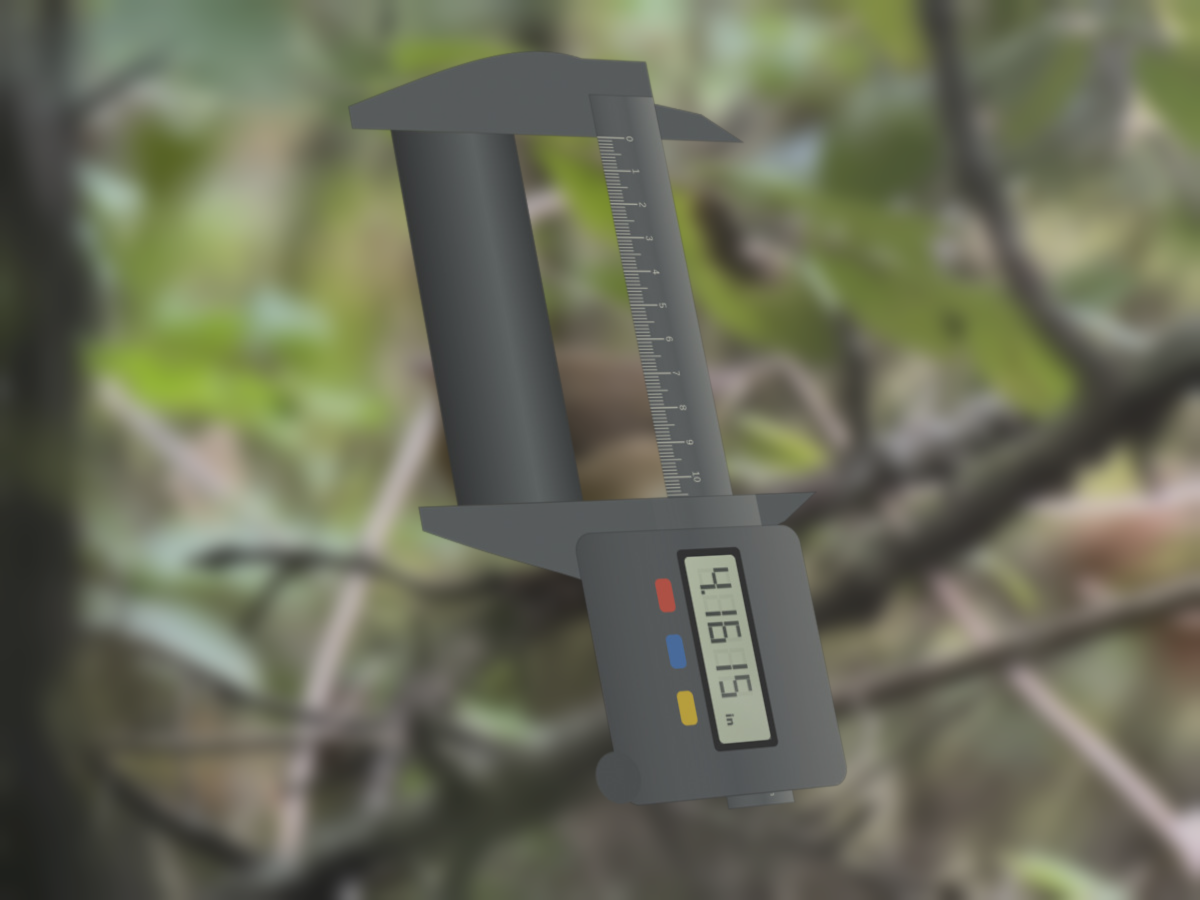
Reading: 4.1615 in
